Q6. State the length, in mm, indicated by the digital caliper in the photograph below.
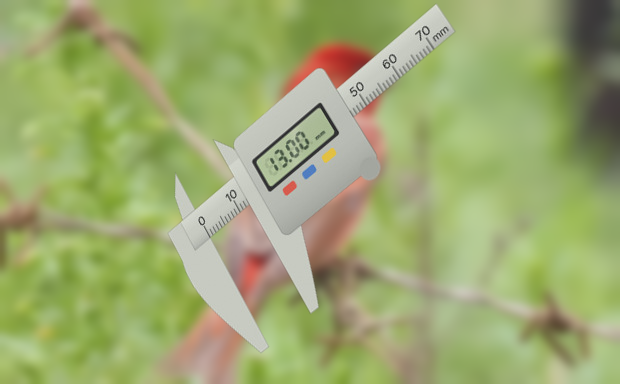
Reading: 13.00 mm
